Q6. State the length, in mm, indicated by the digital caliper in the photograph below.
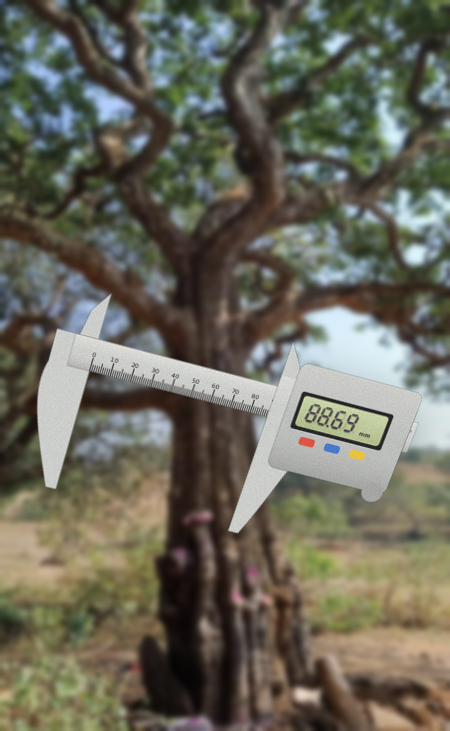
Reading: 88.69 mm
